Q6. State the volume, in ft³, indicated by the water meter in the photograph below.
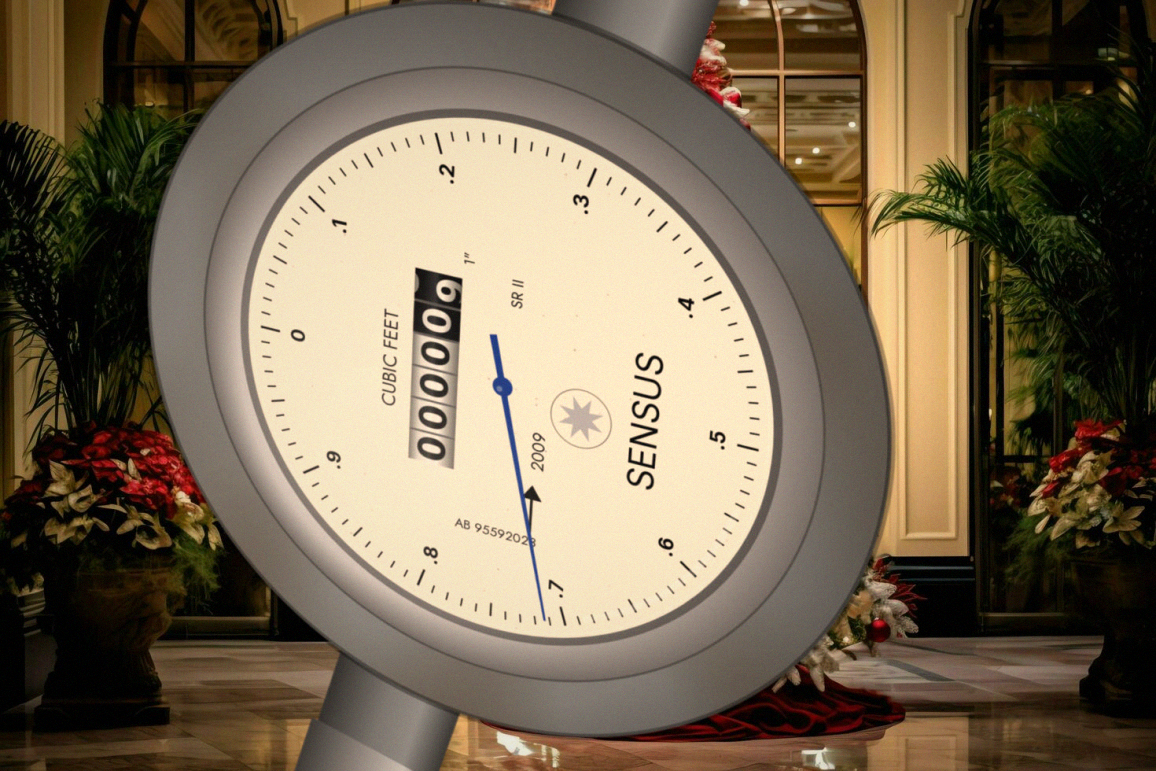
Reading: 8.71 ft³
